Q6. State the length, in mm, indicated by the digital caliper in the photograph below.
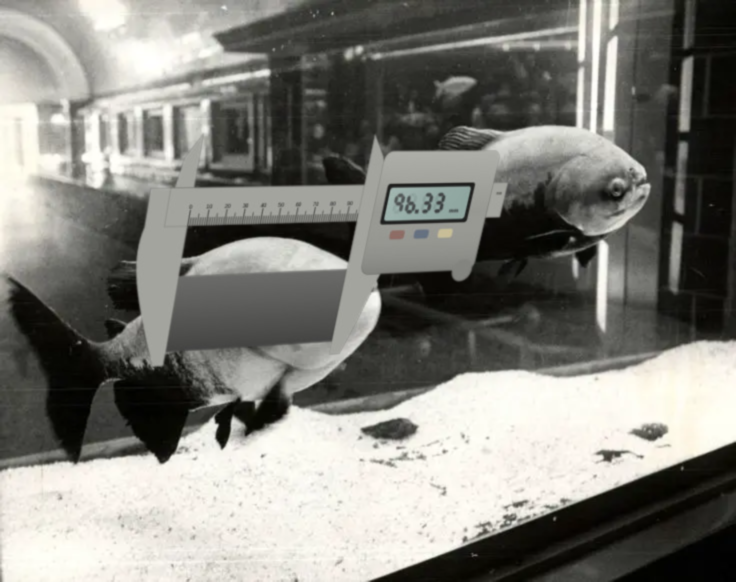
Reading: 96.33 mm
